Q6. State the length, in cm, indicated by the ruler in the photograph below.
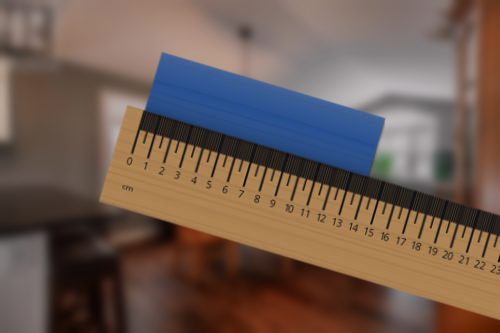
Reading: 14 cm
